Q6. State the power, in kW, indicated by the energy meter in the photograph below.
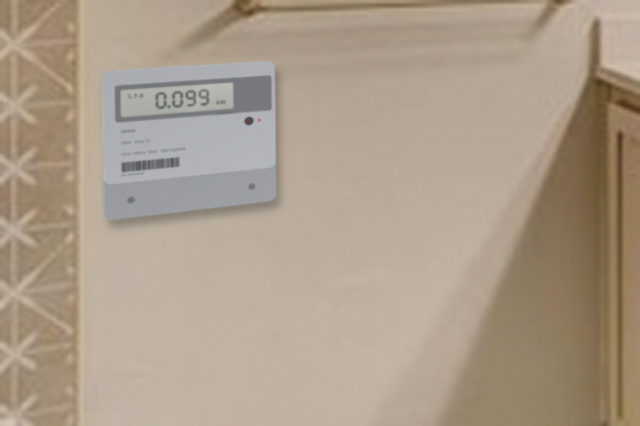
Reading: 0.099 kW
